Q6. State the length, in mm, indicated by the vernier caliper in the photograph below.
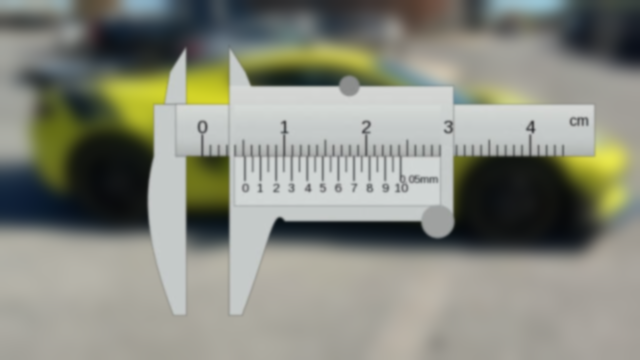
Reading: 5.2 mm
